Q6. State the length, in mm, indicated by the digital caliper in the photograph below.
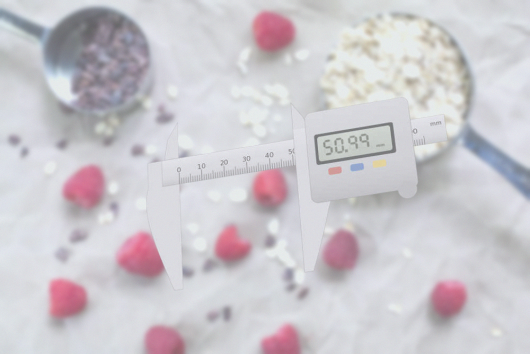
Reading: 50.99 mm
